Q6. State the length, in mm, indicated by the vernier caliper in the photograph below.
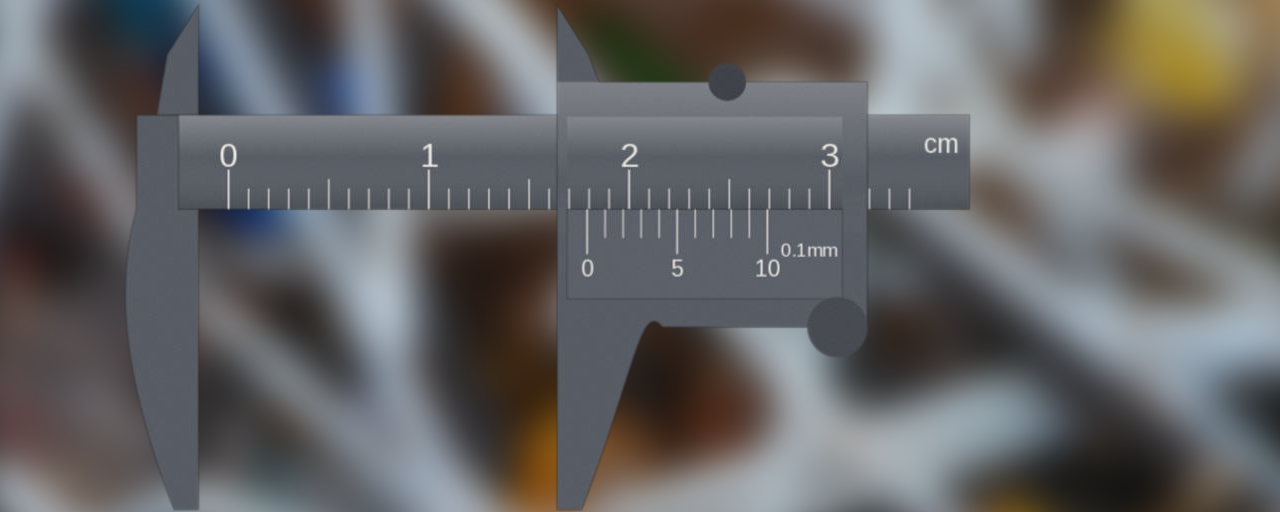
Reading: 17.9 mm
